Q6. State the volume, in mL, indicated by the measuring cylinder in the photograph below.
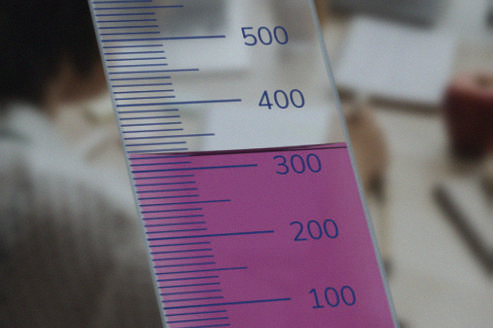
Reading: 320 mL
